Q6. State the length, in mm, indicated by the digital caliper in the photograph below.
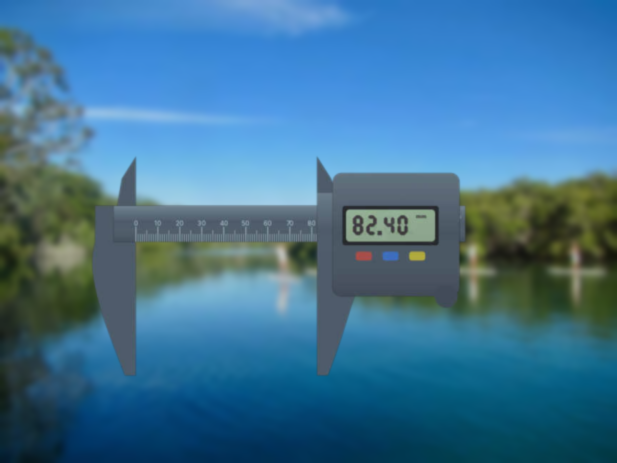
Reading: 82.40 mm
